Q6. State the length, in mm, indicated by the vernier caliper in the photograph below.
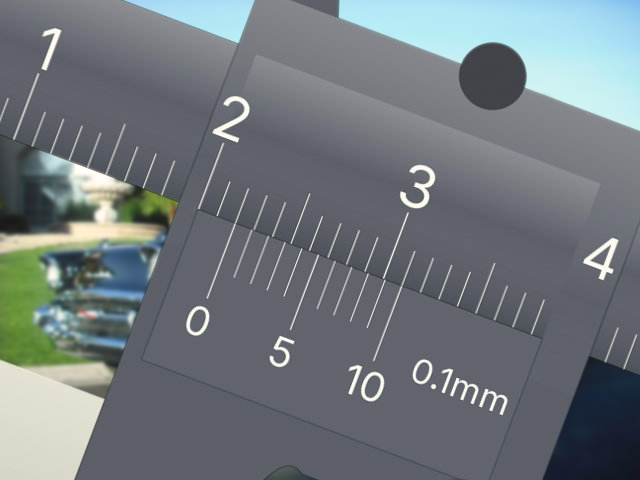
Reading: 22.0 mm
